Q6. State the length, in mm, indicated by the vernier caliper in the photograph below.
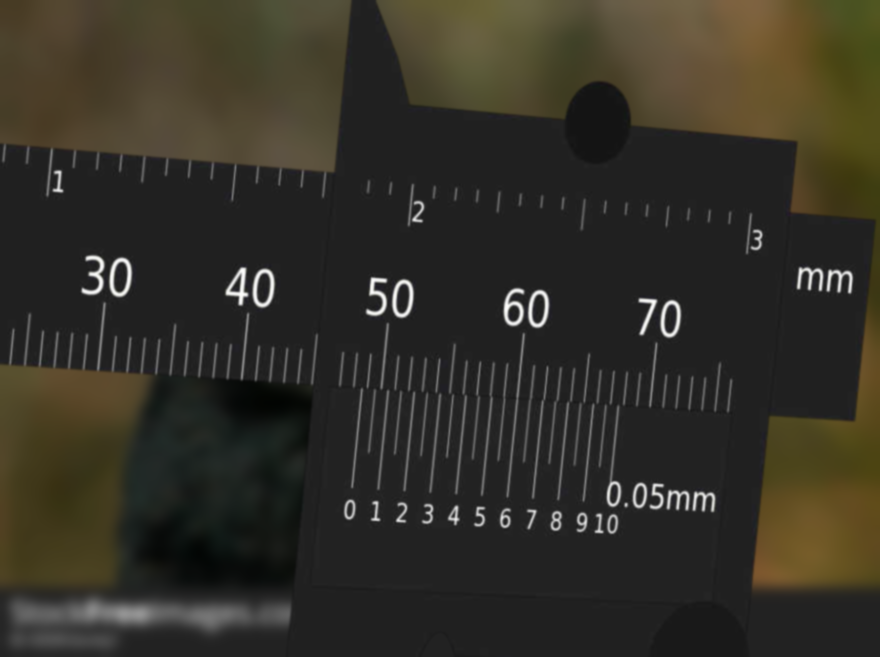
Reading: 48.6 mm
